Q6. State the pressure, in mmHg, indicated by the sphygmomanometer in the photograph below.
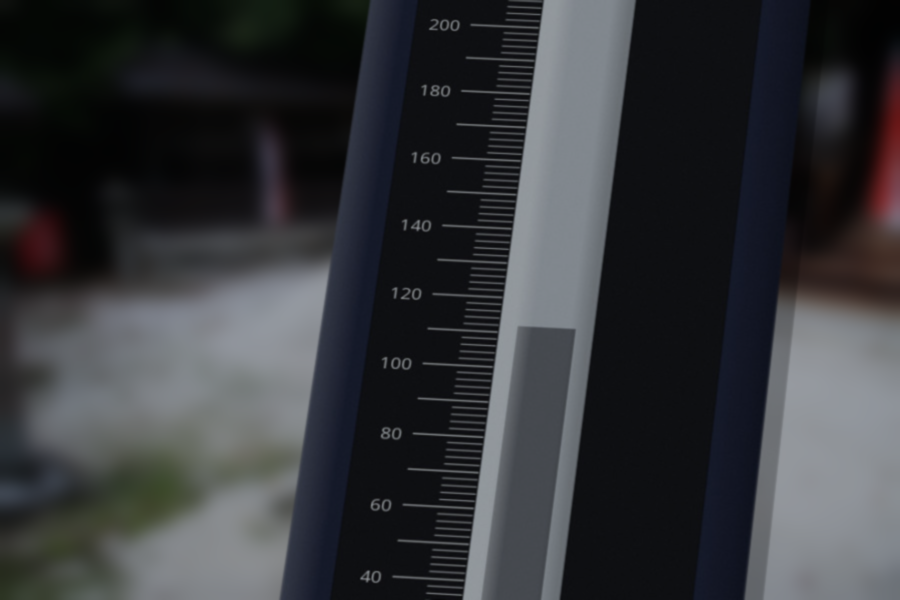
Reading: 112 mmHg
